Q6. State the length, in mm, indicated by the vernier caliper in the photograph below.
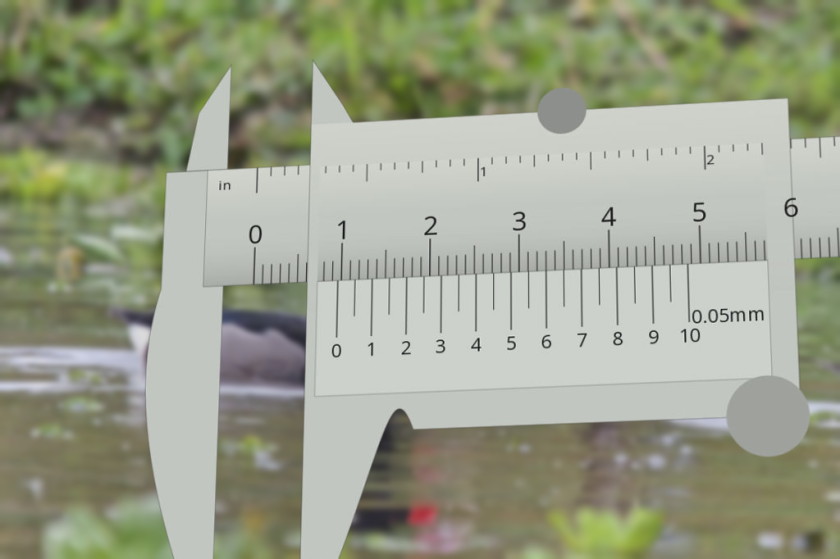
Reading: 9.6 mm
